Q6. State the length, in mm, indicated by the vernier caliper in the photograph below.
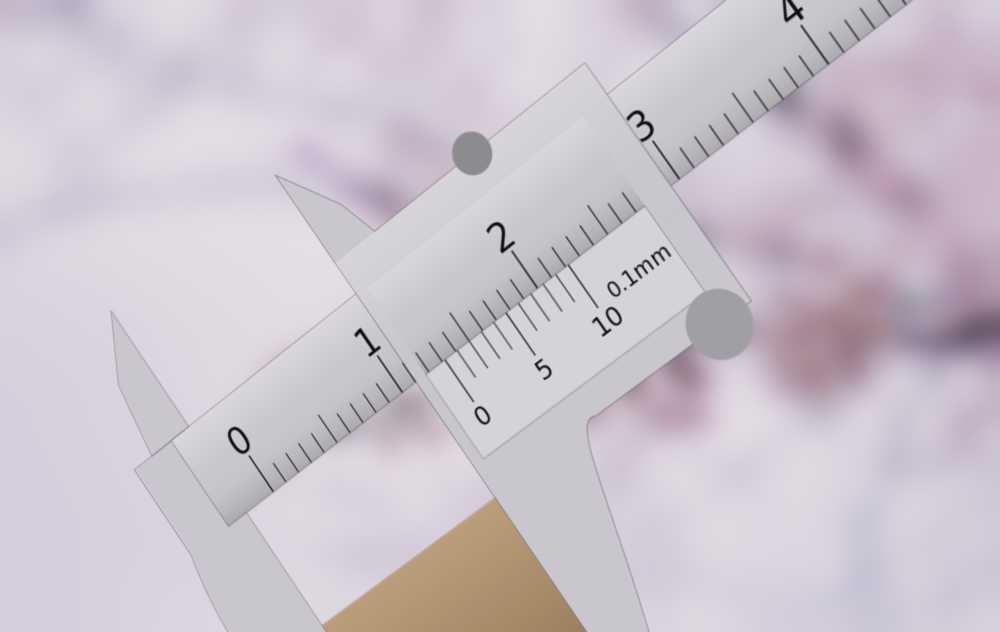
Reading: 13.2 mm
